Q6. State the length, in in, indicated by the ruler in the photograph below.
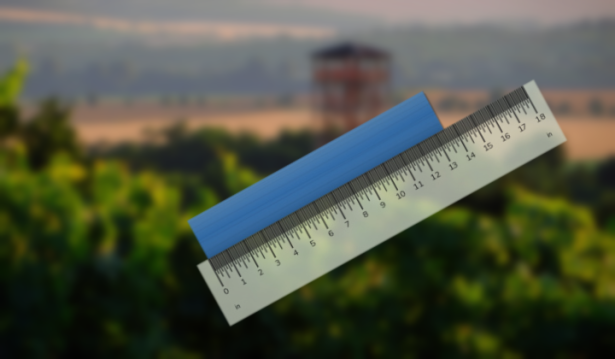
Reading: 13.5 in
